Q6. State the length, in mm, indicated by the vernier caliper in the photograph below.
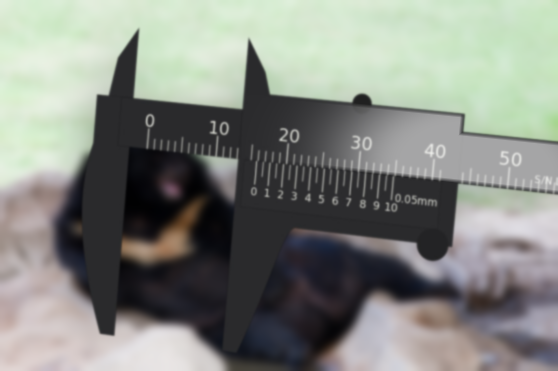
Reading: 15.8 mm
